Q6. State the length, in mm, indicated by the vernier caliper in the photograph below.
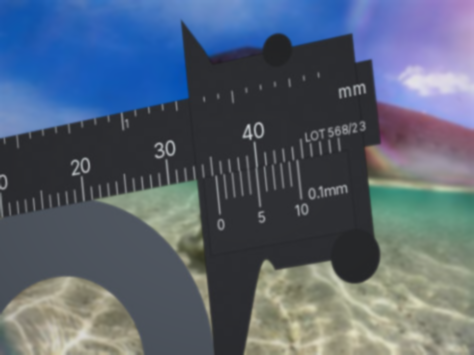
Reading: 35.4 mm
